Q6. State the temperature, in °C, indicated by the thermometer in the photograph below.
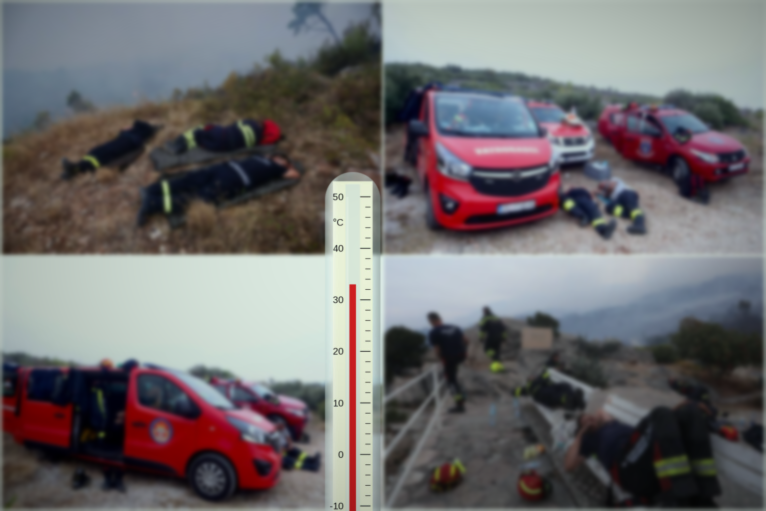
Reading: 33 °C
